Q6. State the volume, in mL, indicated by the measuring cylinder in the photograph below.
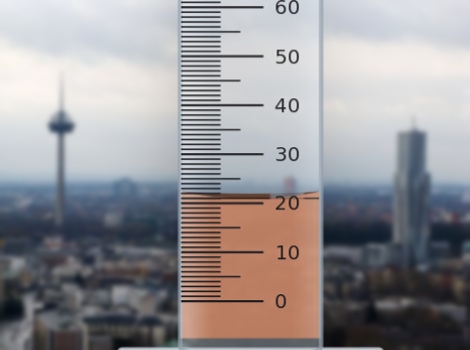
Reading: 21 mL
